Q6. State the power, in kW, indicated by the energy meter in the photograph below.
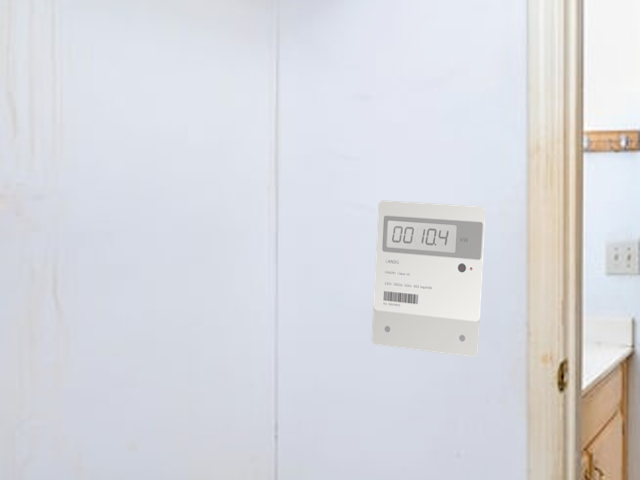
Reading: 10.4 kW
